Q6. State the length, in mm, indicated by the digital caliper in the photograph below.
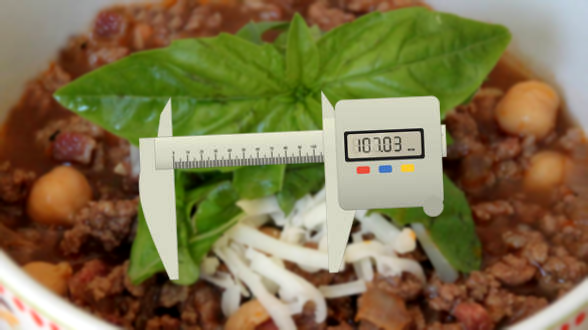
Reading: 107.03 mm
